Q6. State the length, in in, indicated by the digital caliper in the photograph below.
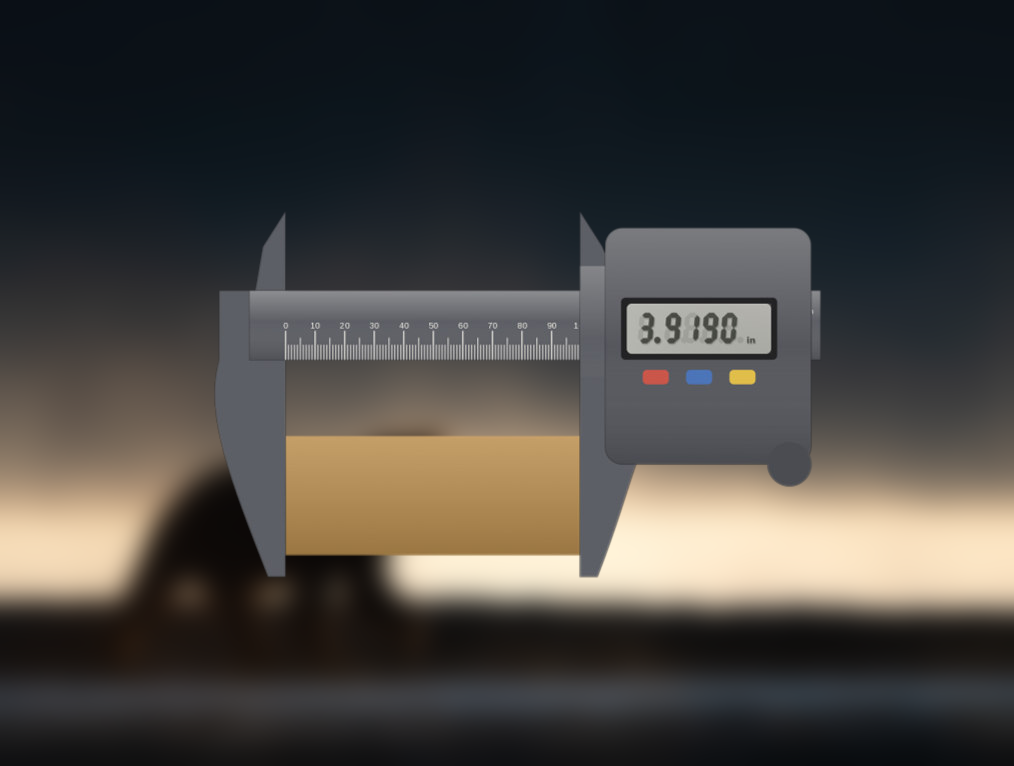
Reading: 3.9190 in
